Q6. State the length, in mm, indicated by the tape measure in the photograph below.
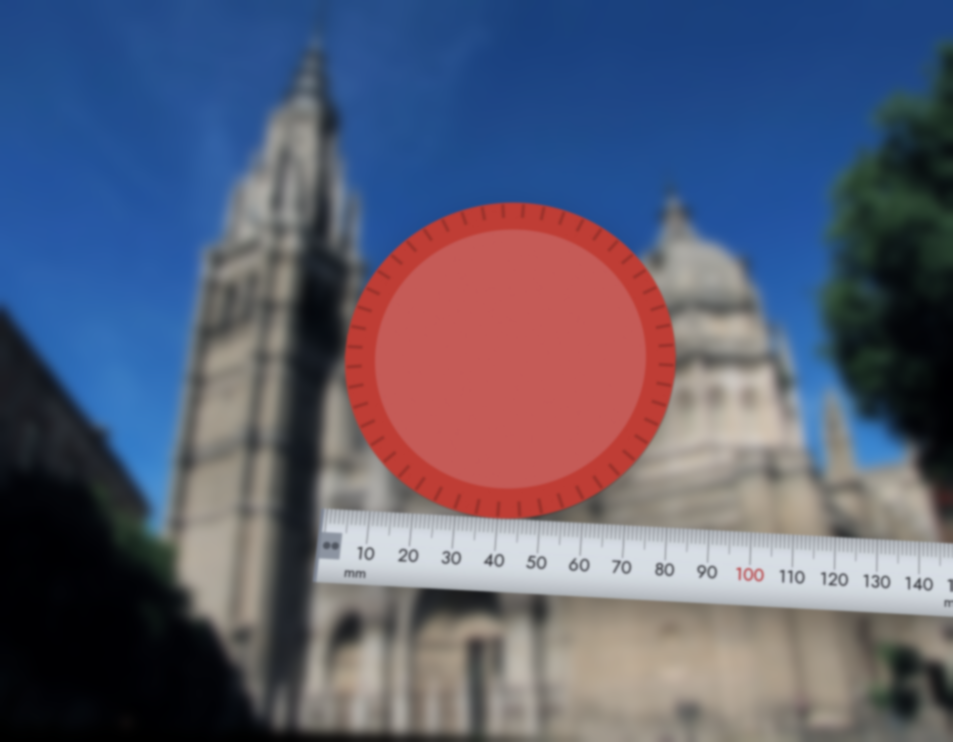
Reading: 80 mm
